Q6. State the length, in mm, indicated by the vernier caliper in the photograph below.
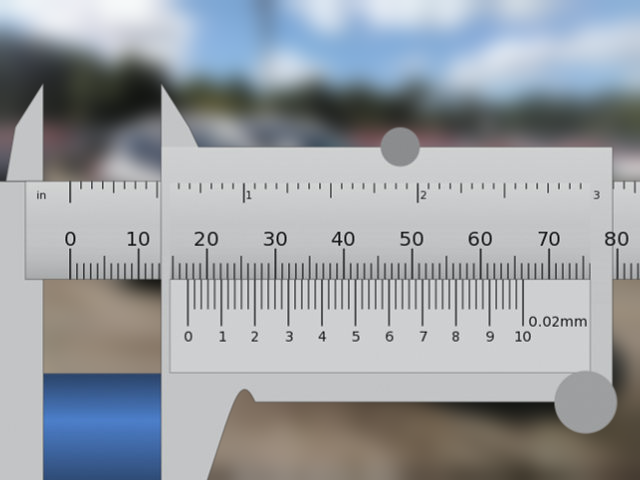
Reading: 17.2 mm
